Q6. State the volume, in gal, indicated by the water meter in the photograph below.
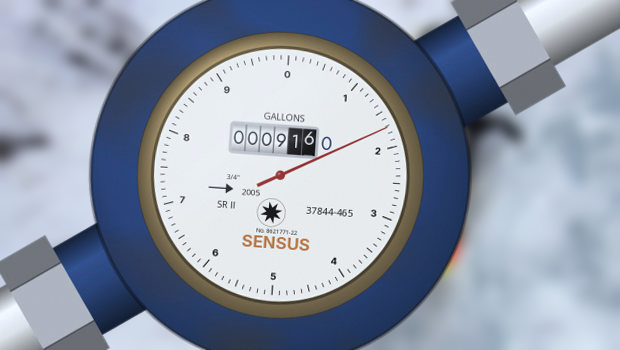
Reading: 9161.7 gal
